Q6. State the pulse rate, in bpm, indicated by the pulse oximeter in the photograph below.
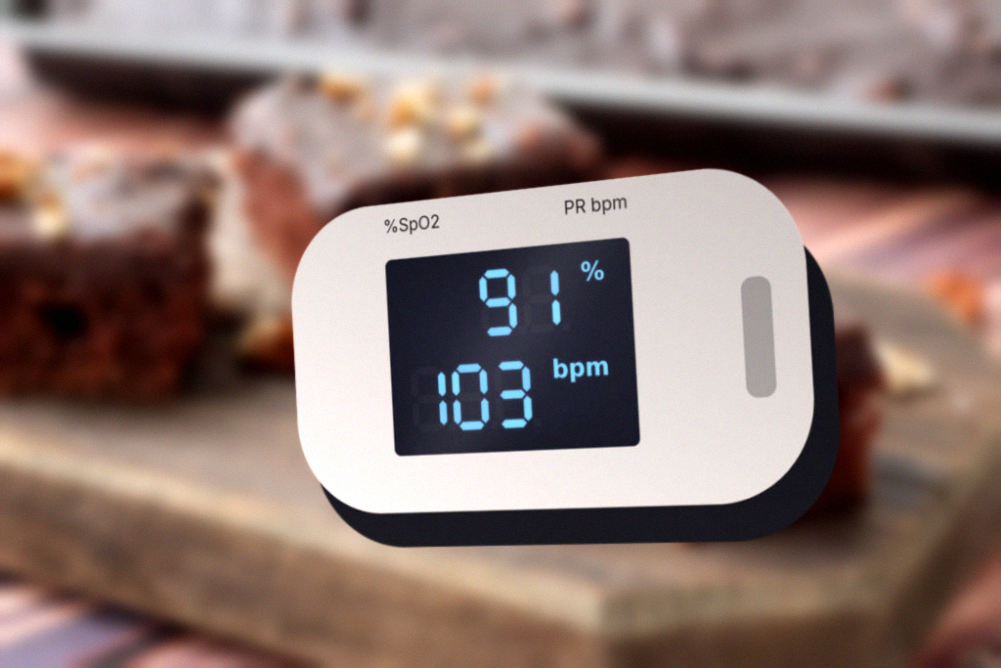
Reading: 103 bpm
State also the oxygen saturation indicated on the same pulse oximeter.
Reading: 91 %
